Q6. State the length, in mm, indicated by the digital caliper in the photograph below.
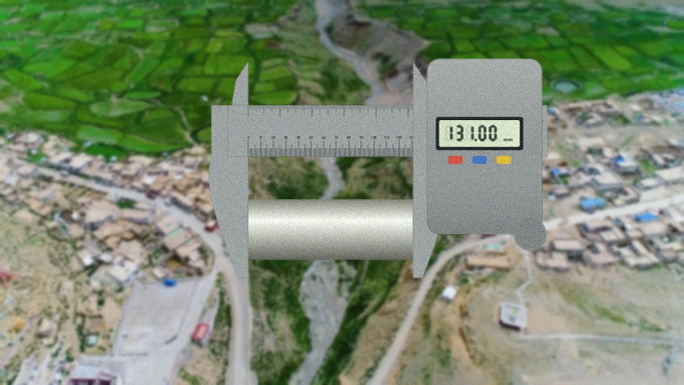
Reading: 131.00 mm
